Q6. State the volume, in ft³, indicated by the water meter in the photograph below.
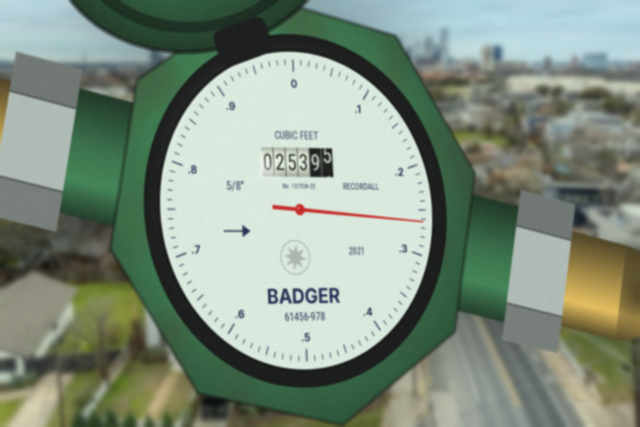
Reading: 25395.26 ft³
